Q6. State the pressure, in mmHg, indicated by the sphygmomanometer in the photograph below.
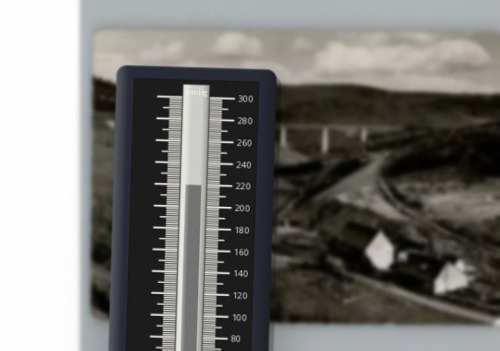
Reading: 220 mmHg
